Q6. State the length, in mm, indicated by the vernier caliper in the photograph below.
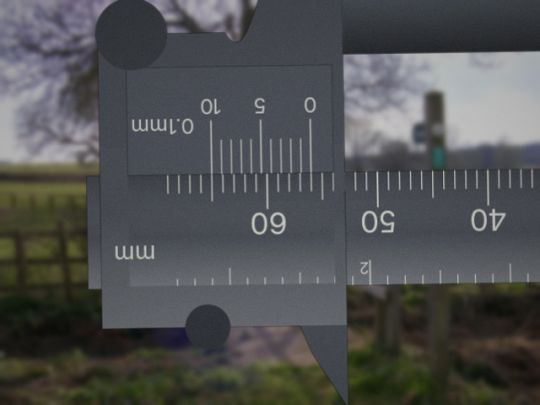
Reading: 56.0 mm
